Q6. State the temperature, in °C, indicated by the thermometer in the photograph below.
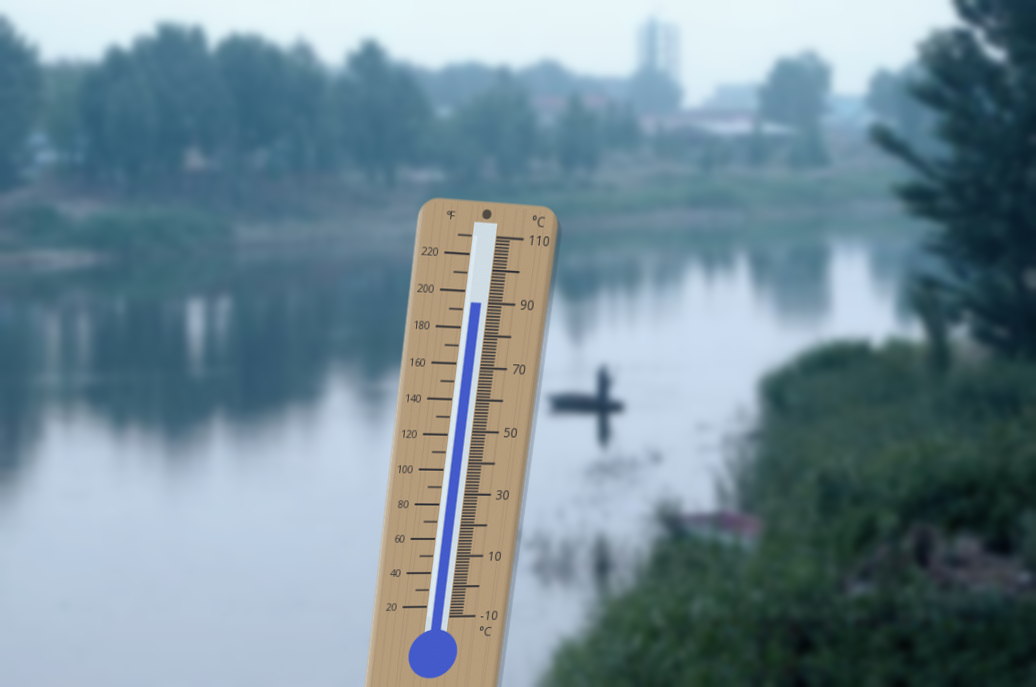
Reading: 90 °C
